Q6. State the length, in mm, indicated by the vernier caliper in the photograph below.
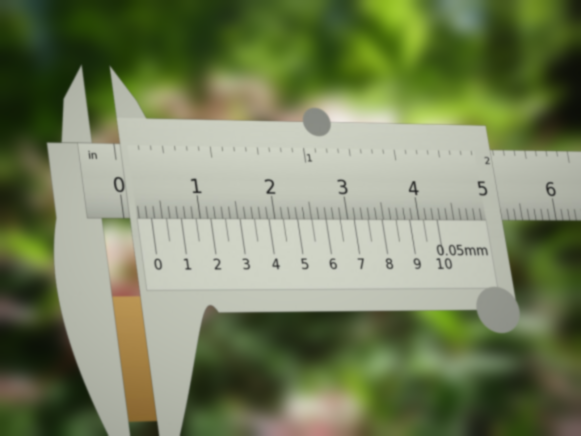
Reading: 3.6 mm
